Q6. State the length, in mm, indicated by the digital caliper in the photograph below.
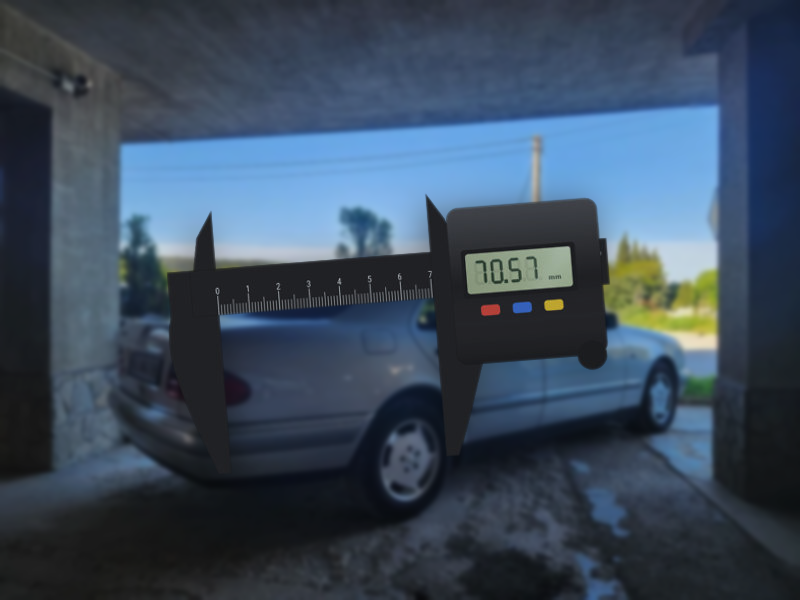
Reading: 70.57 mm
